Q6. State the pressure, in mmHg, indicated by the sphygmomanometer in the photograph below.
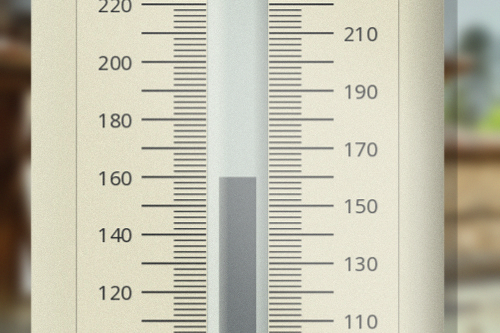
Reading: 160 mmHg
